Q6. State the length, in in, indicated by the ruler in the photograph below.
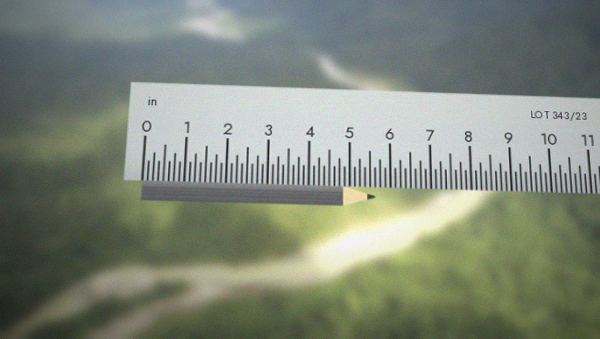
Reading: 5.625 in
